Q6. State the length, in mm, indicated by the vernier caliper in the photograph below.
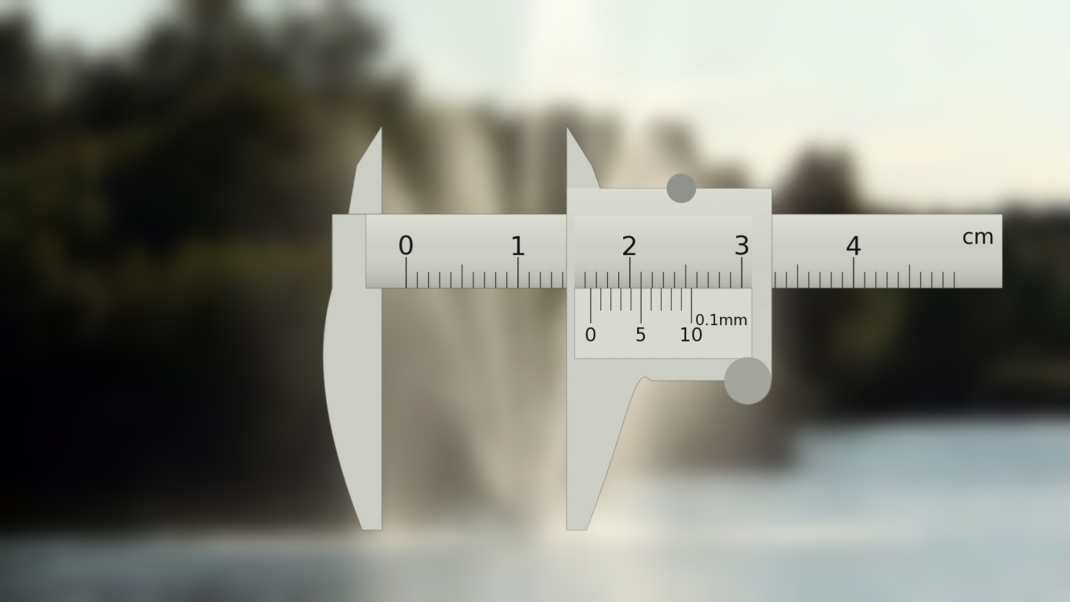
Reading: 16.5 mm
